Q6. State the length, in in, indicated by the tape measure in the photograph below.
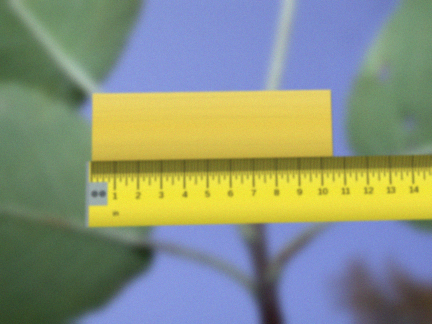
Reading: 10.5 in
